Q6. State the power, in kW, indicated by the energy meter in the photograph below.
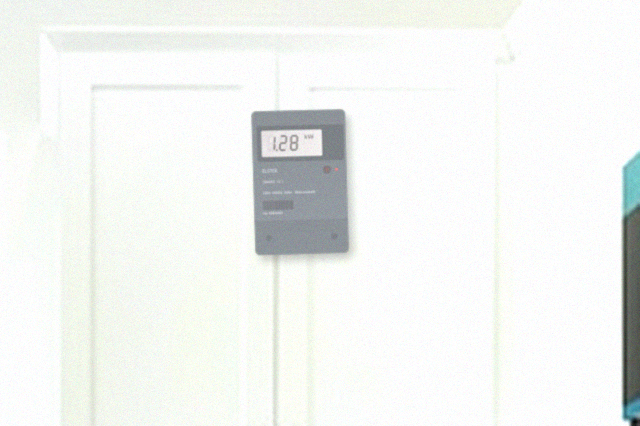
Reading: 1.28 kW
